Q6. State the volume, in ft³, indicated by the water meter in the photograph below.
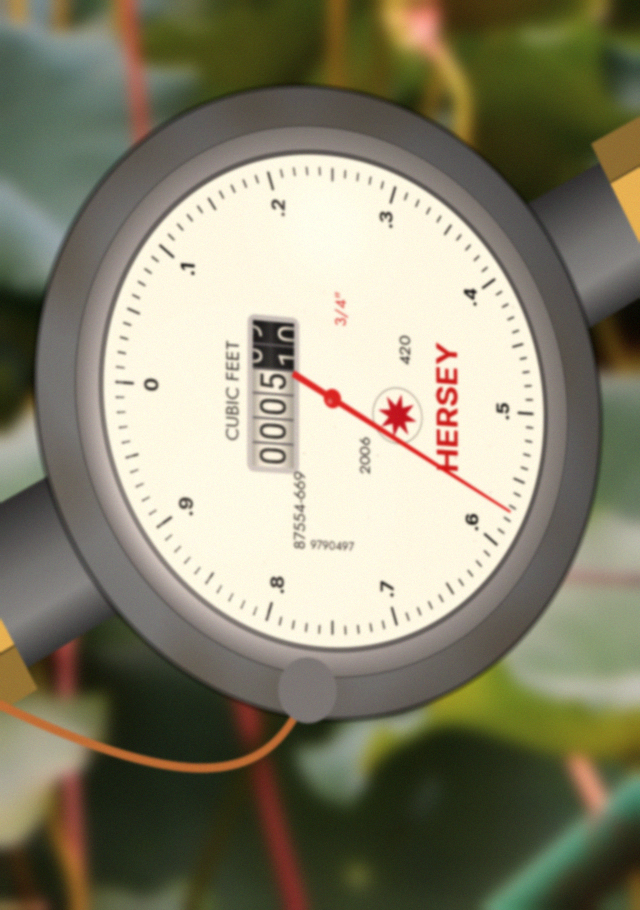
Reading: 509.57 ft³
